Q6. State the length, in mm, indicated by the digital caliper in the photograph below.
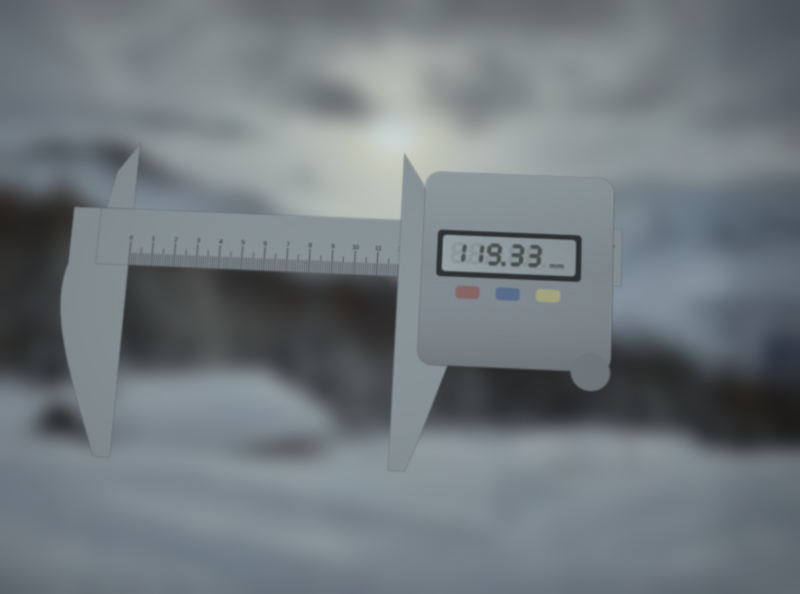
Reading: 119.33 mm
